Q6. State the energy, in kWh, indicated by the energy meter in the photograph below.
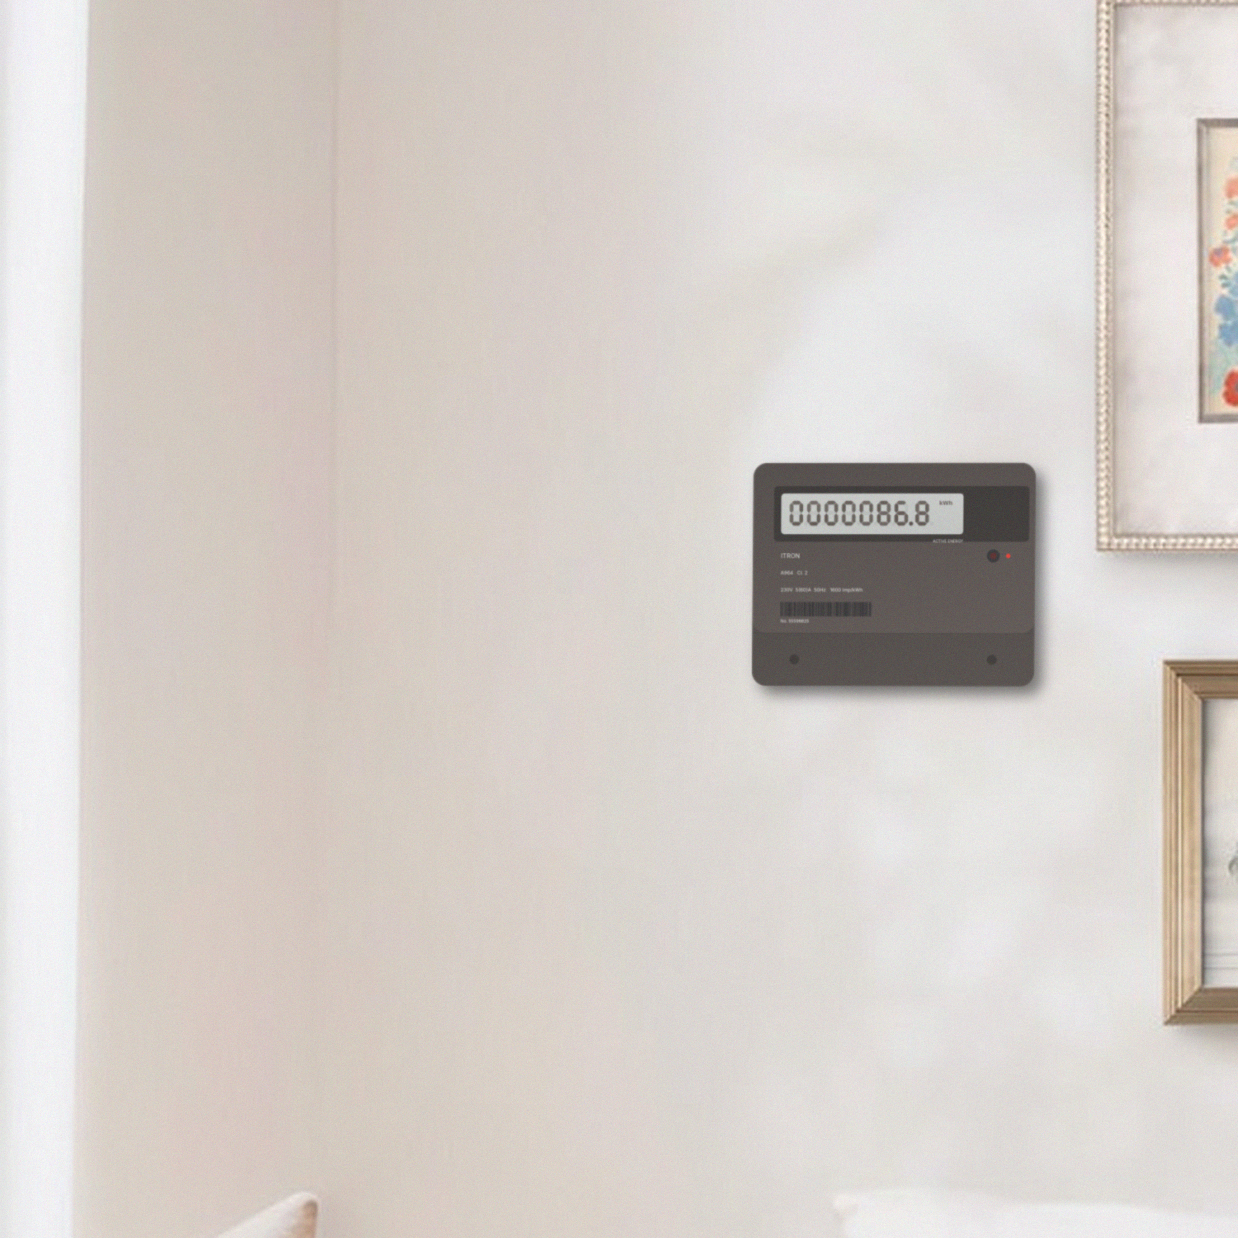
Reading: 86.8 kWh
